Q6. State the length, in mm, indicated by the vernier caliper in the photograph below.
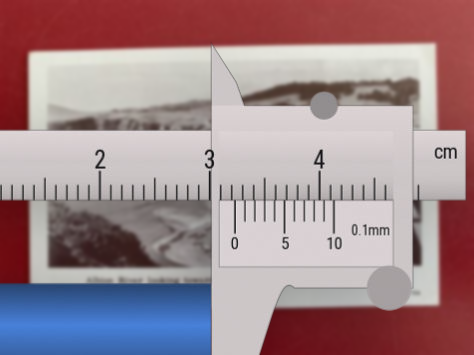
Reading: 32.3 mm
